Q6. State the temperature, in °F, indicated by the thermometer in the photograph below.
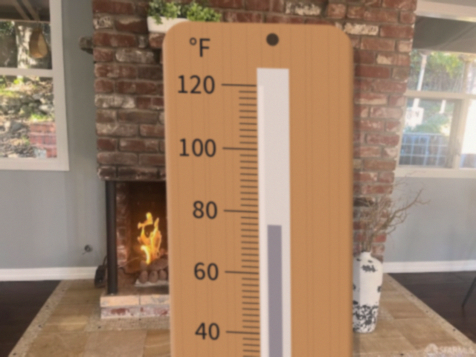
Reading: 76 °F
